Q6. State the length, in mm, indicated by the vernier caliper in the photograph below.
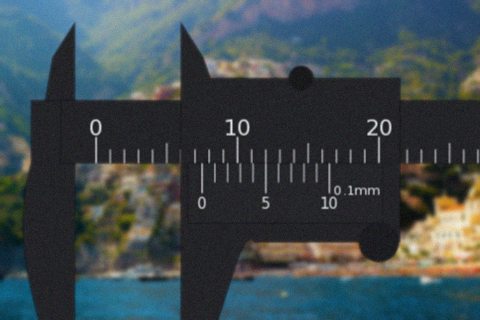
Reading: 7.5 mm
